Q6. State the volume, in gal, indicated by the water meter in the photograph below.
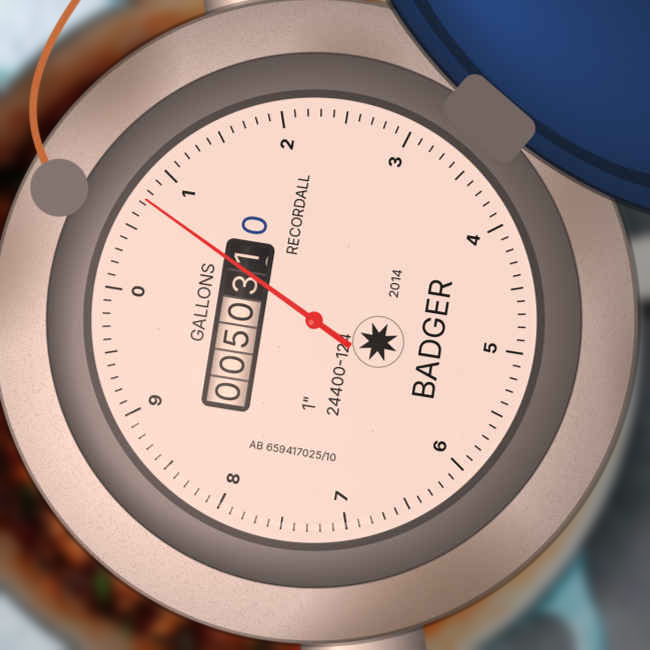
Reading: 50310.7 gal
